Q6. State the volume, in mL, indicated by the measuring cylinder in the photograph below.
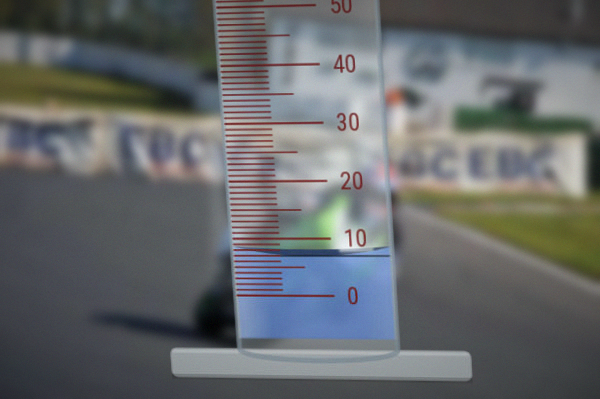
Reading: 7 mL
